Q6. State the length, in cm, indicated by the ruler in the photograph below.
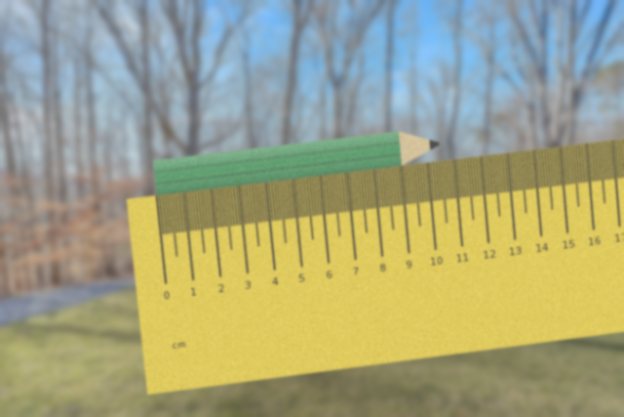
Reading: 10.5 cm
